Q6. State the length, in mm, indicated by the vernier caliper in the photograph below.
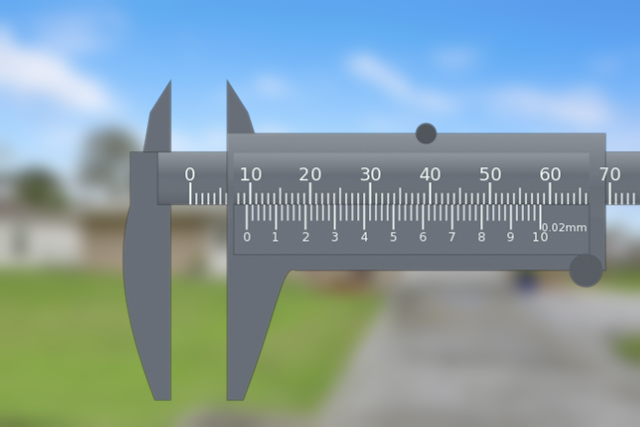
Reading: 9.4 mm
